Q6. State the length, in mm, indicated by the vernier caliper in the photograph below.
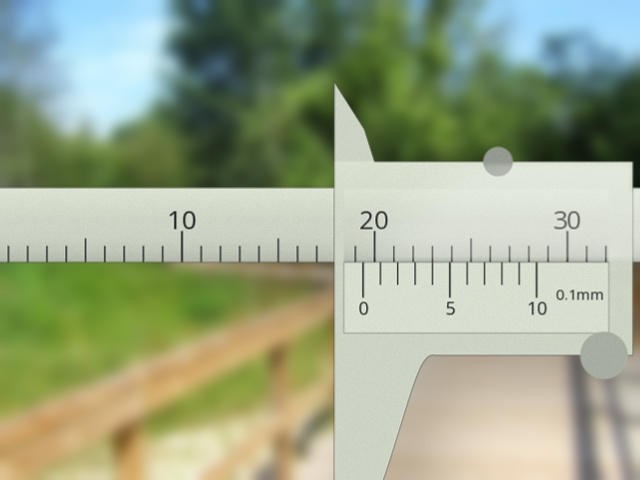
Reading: 19.4 mm
